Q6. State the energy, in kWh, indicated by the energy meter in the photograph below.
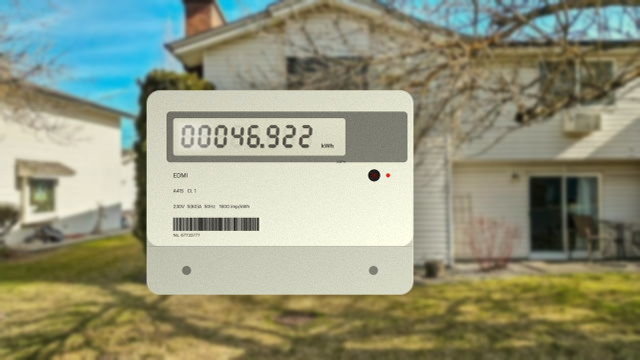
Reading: 46.922 kWh
